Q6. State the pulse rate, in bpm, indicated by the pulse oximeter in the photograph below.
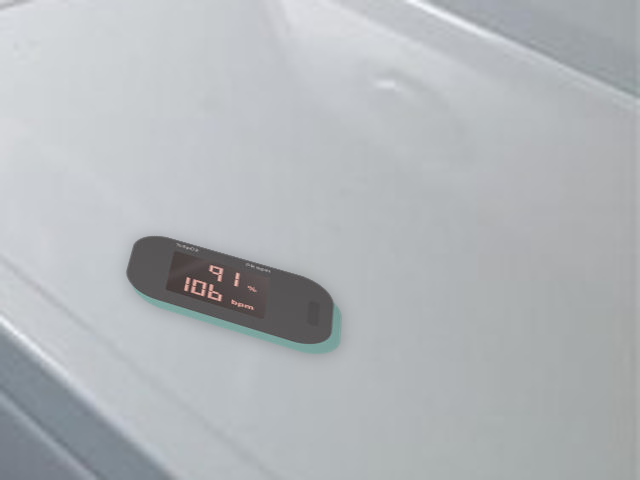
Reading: 106 bpm
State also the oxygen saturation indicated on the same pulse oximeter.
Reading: 91 %
